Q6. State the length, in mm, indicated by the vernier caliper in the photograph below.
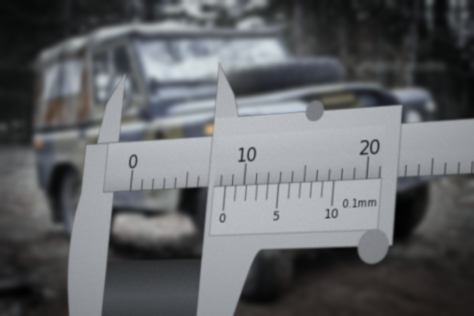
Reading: 8.4 mm
